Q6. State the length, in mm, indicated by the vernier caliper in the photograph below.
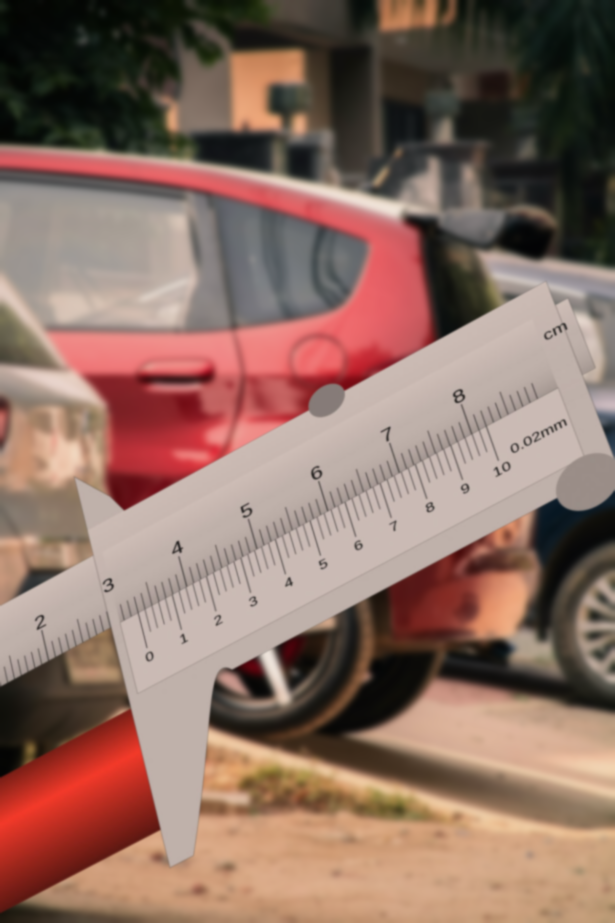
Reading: 33.0 mm
